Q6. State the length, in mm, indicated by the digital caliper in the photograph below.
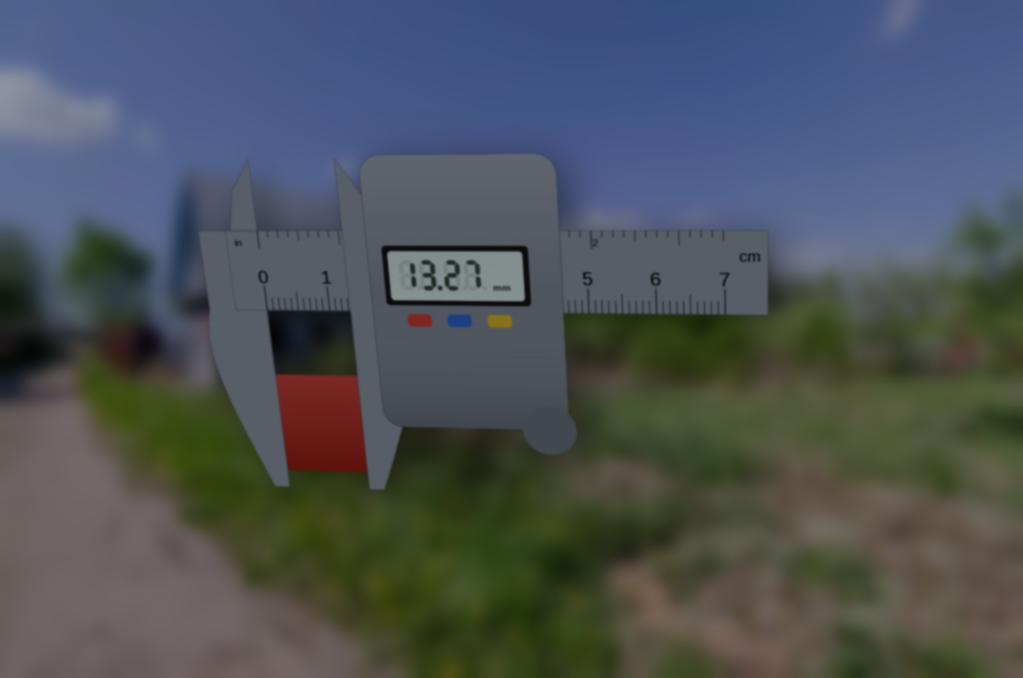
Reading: 13.27 mm
